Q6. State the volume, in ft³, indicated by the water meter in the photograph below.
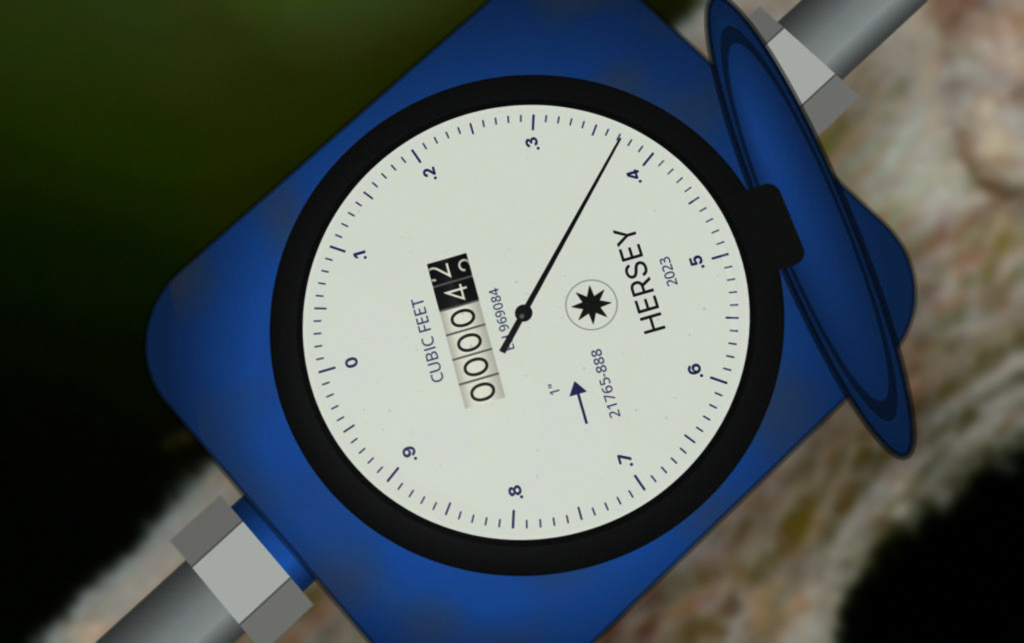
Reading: 42.37 ft³
